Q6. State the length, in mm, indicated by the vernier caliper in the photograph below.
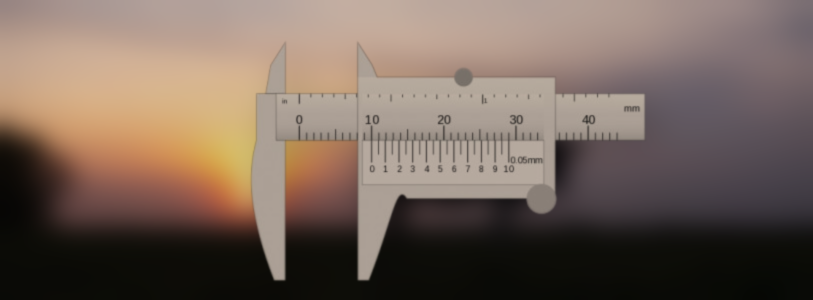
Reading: 10.0 mm
